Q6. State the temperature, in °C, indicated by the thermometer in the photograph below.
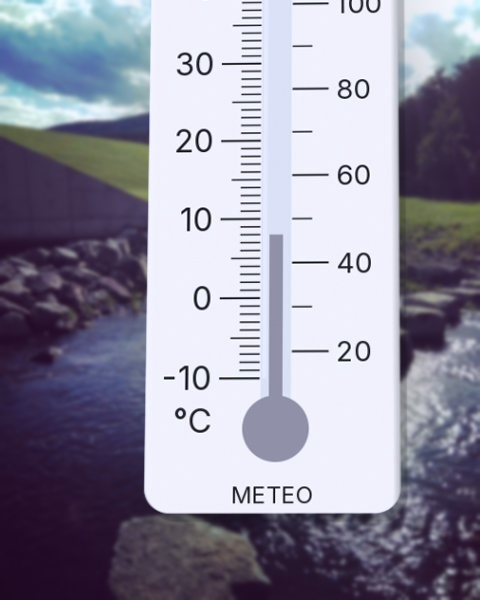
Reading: 8 °C
